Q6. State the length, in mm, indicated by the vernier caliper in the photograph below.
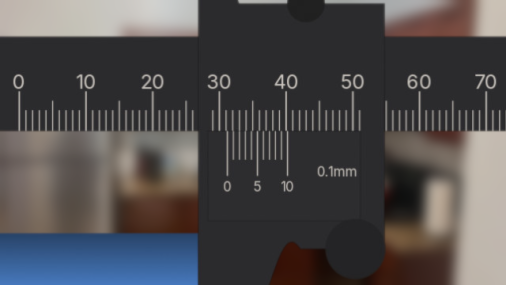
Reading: 31.2 mm
